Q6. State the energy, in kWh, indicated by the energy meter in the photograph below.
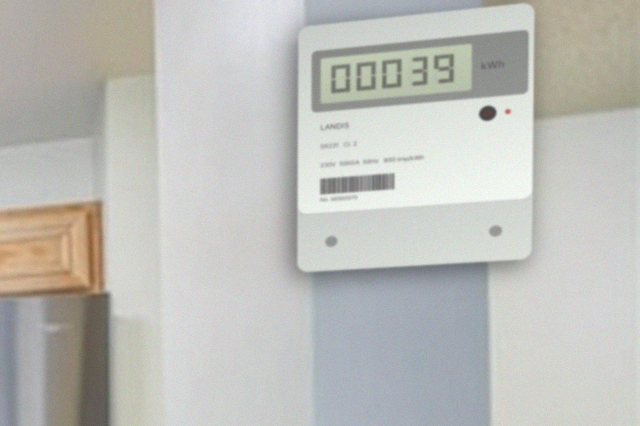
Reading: 39 kWh
